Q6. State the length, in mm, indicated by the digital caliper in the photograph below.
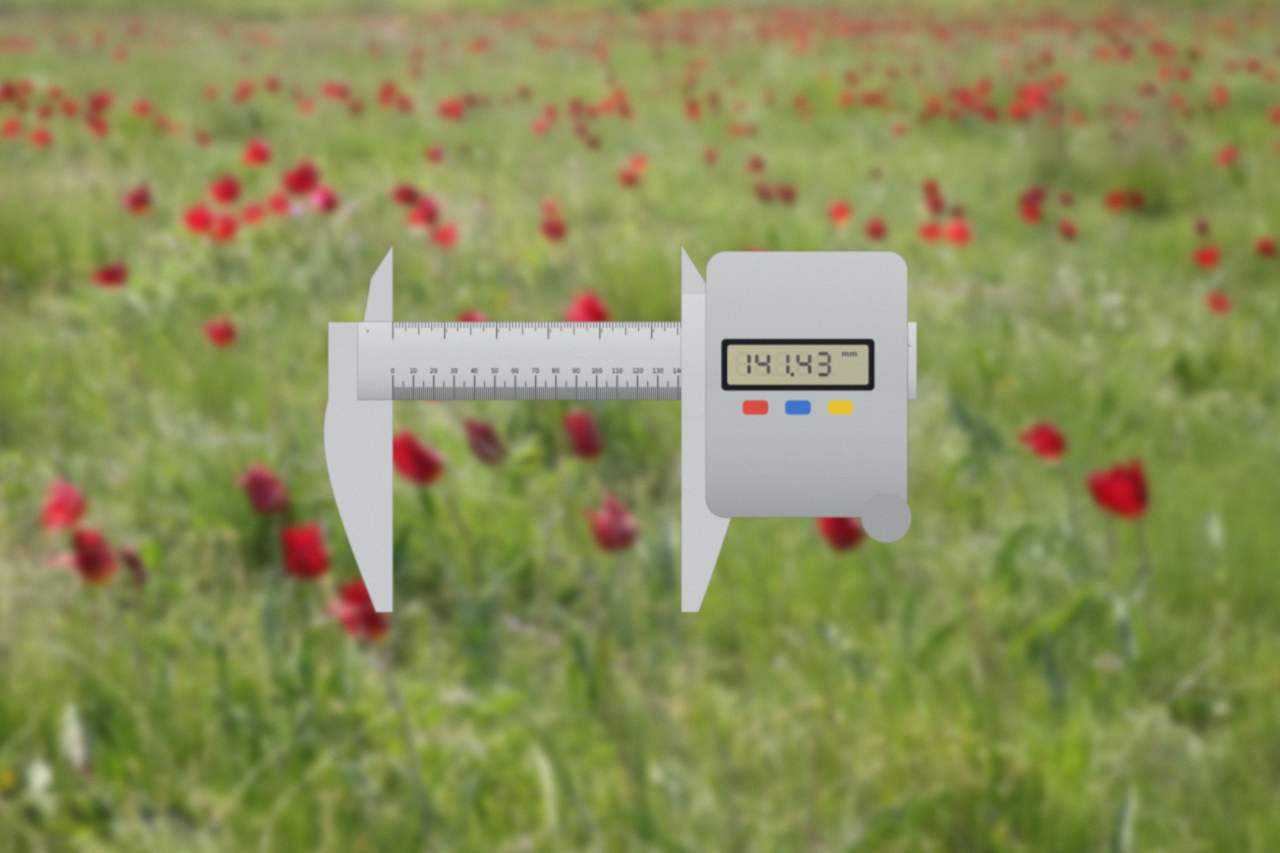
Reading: 141.43 mm
